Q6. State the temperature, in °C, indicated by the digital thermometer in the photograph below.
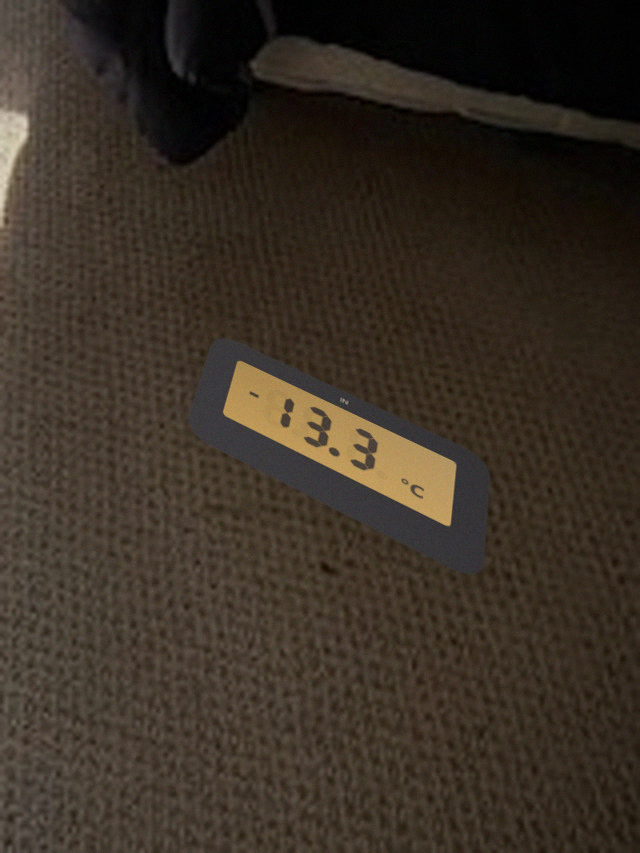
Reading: -13.3 °C
